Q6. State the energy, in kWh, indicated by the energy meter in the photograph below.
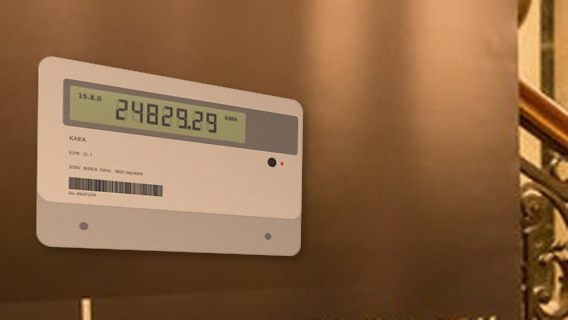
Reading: 24829.29 kWh
